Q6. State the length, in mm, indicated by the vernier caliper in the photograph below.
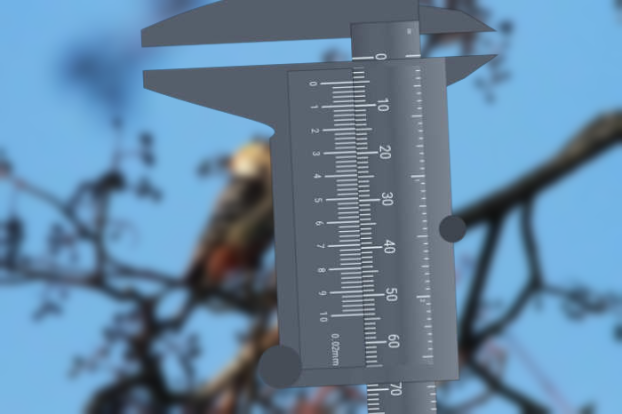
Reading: 5.0 mm
